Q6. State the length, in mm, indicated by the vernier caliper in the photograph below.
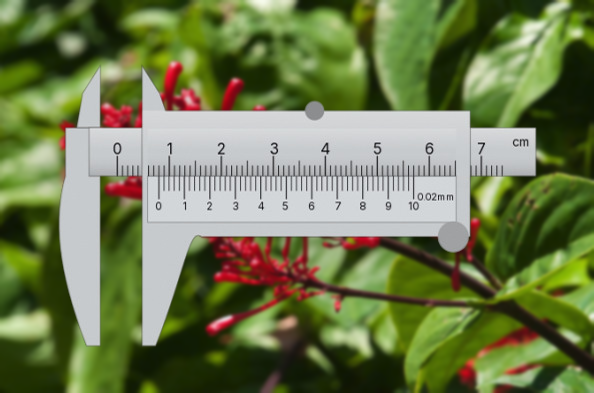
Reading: 8.0 mm
